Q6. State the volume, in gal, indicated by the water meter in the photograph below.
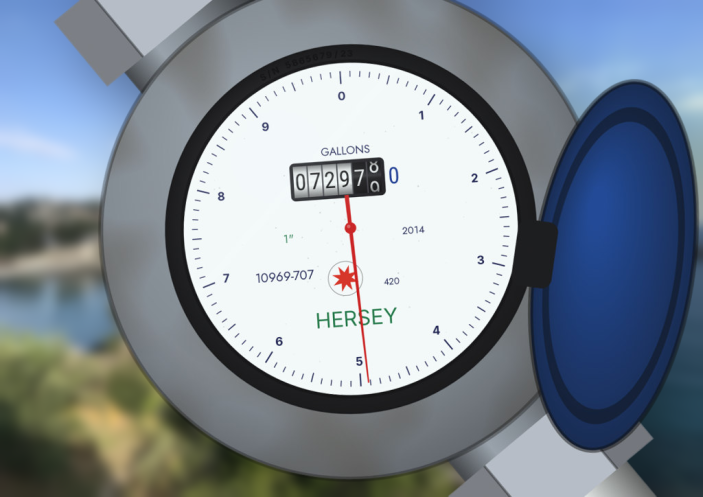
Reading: 729784.9 gal
